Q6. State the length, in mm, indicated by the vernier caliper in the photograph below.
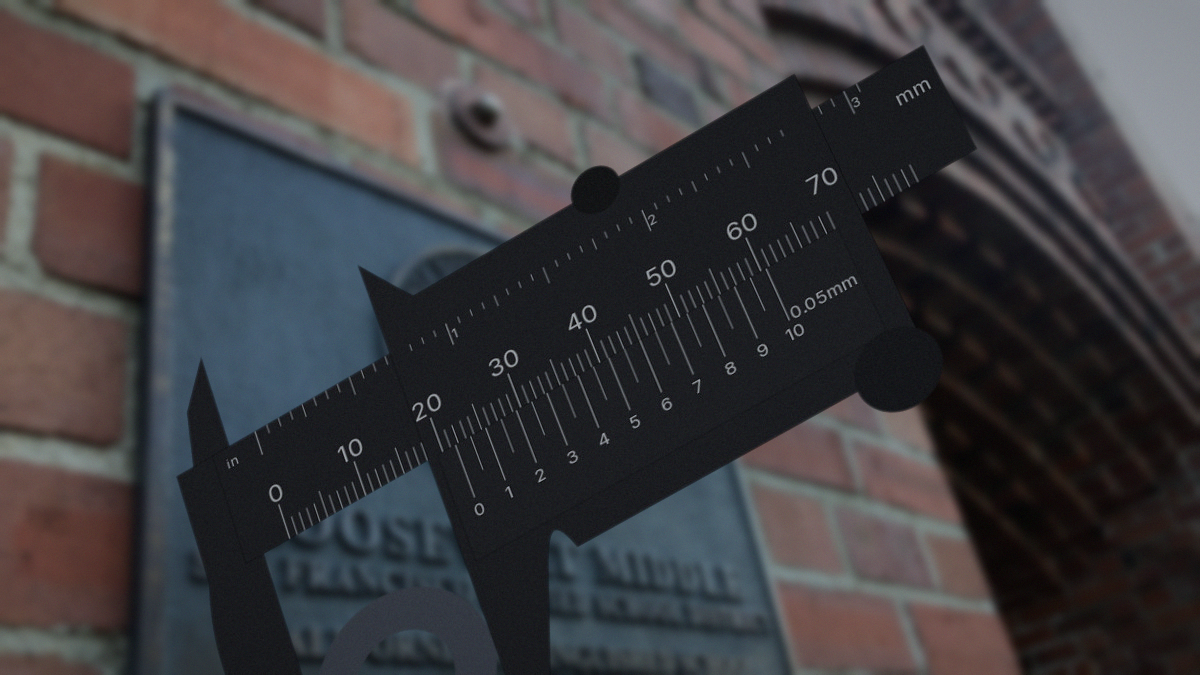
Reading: 21.6 mm
